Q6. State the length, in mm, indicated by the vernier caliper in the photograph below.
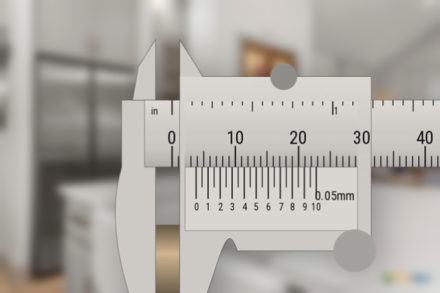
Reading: 3.8 mm
